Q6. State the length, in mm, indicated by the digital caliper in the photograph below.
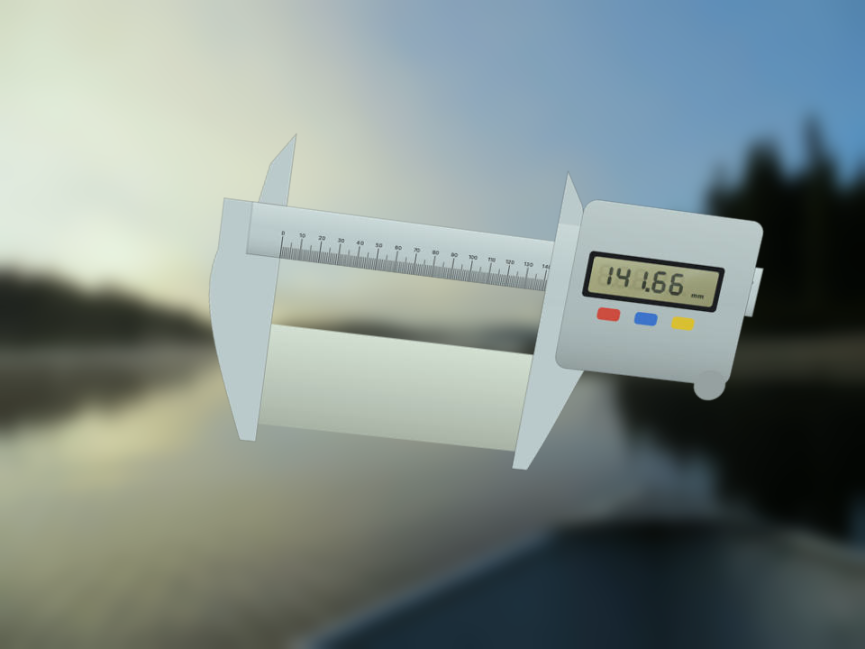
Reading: 141.66 mm
